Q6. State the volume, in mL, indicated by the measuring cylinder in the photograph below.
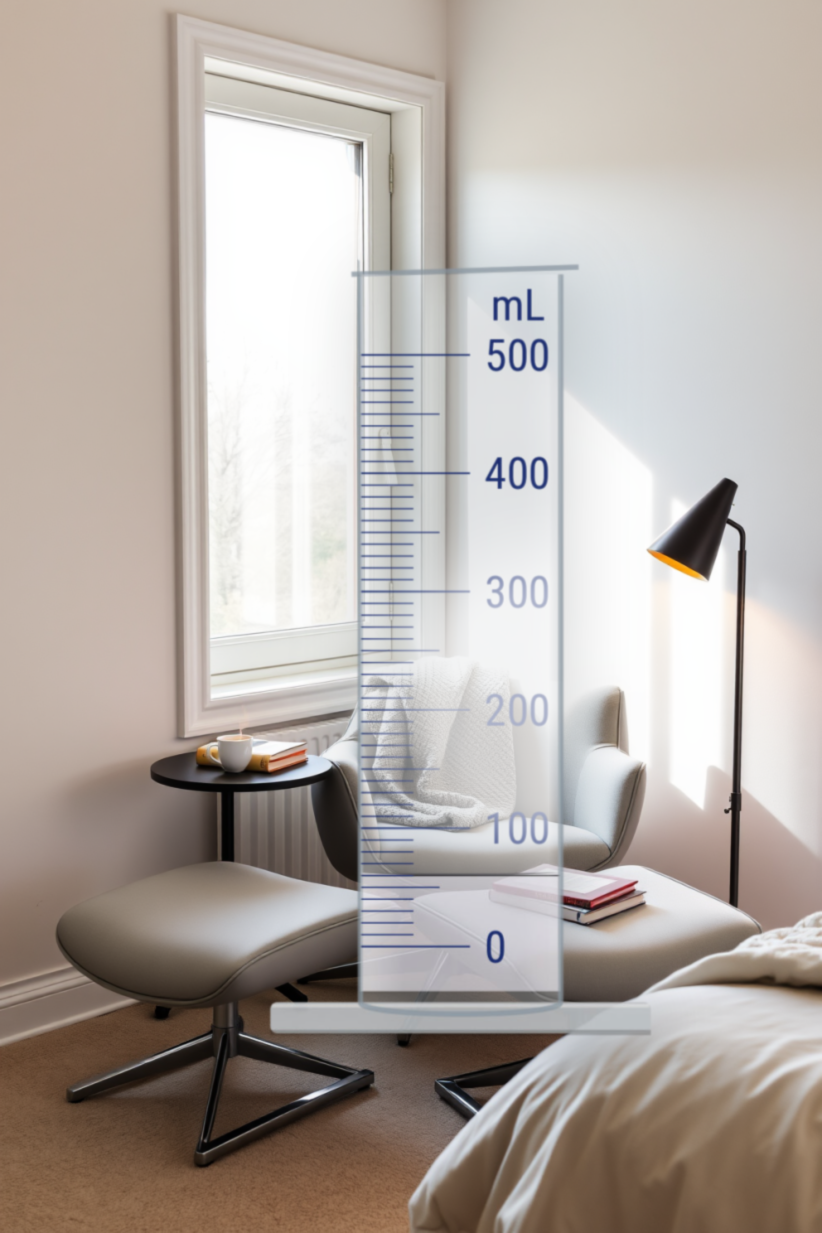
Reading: 60 mL
